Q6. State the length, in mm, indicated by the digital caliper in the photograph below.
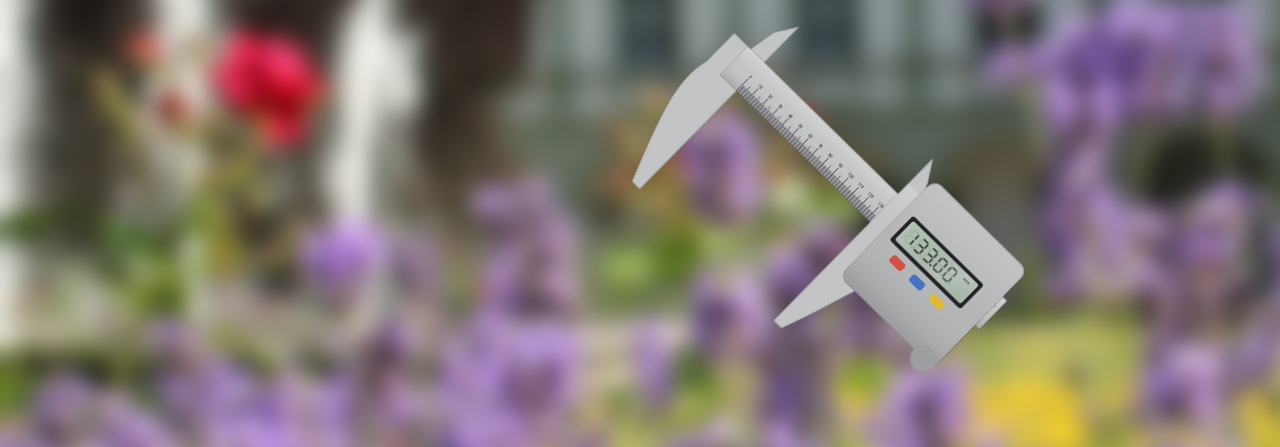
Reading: 133.00 mm
